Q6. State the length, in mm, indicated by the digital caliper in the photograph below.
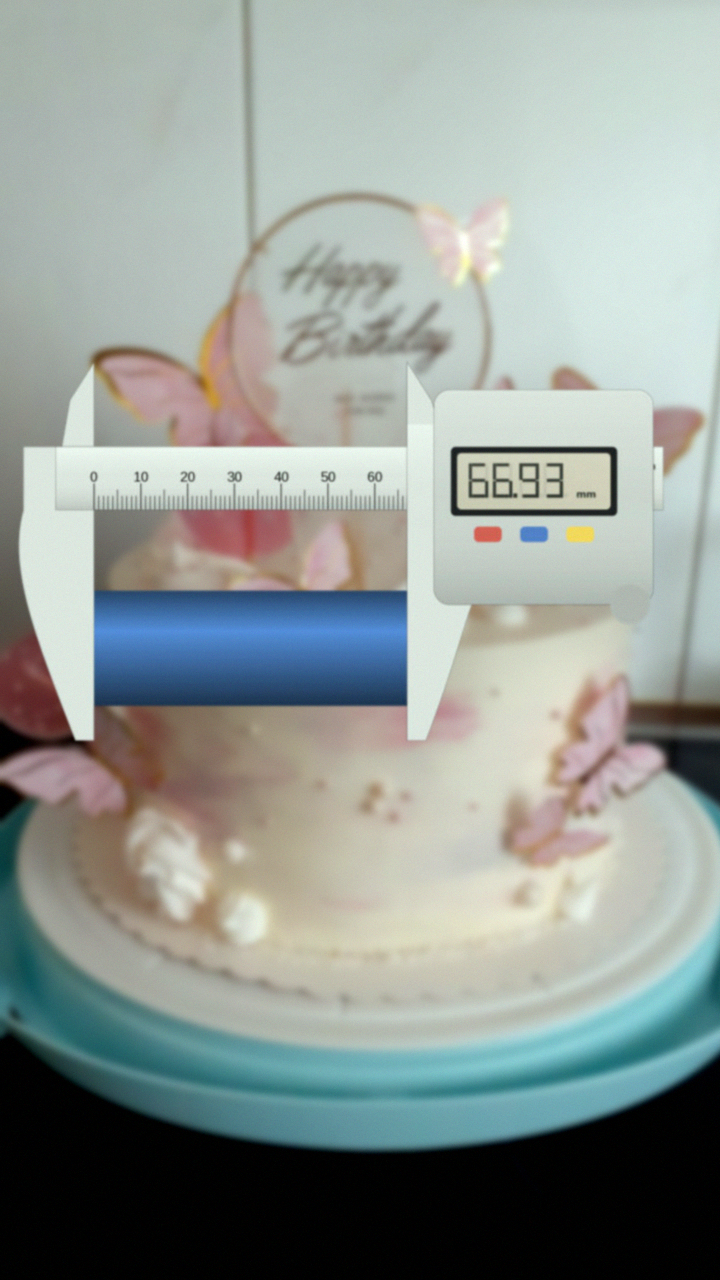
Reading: 66.93 mm
